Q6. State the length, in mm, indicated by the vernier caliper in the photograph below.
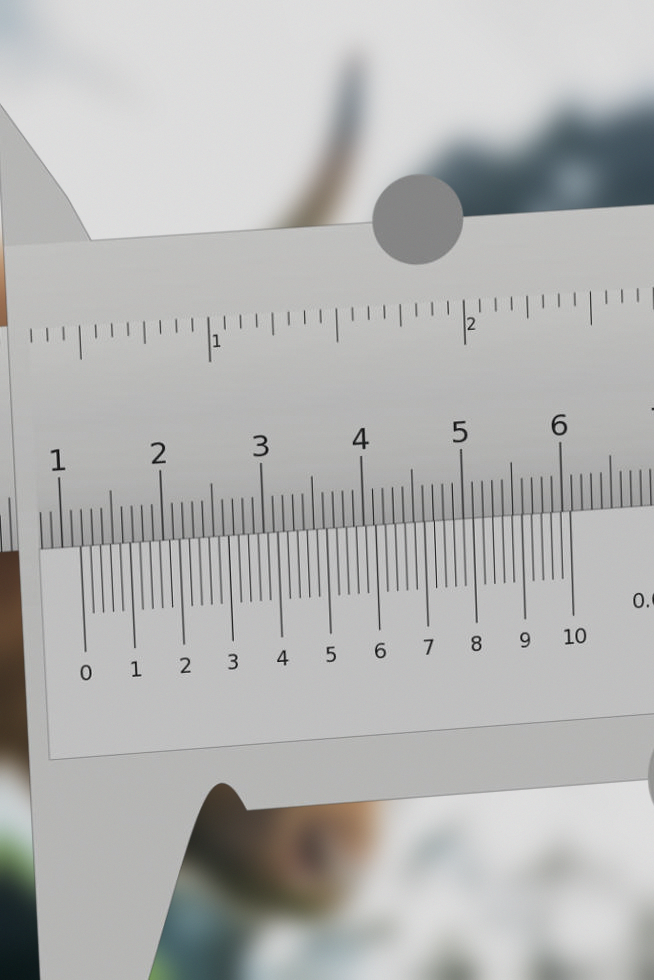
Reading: 11.8 mm
